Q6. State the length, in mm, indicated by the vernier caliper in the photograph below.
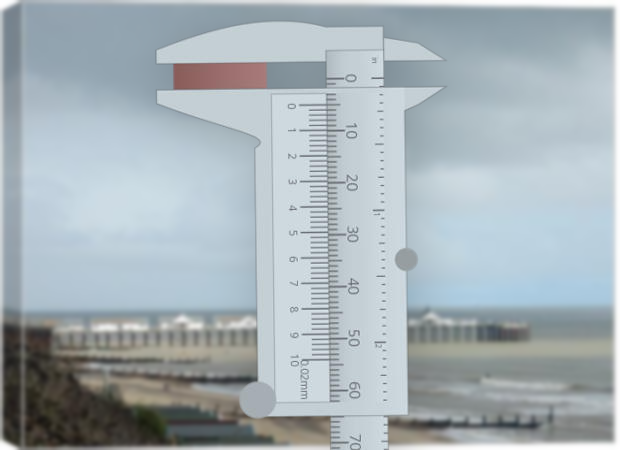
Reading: 5.0 mm
